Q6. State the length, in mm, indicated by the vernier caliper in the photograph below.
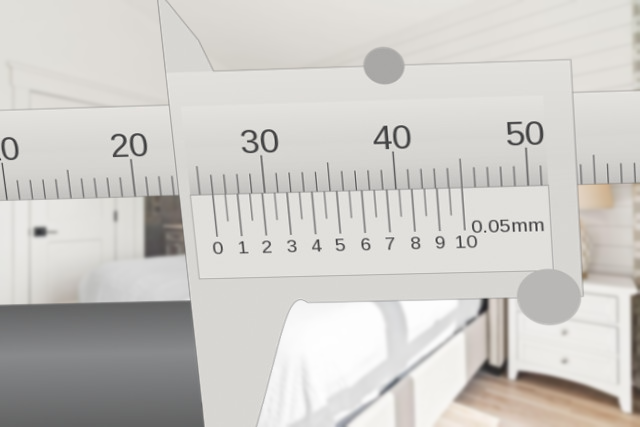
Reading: 26.0 mm
